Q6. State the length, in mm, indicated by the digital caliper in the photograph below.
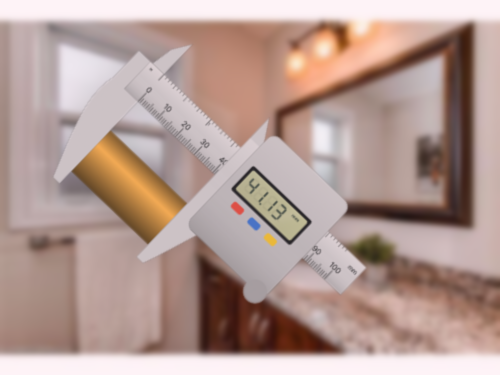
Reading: 41.13 mm
